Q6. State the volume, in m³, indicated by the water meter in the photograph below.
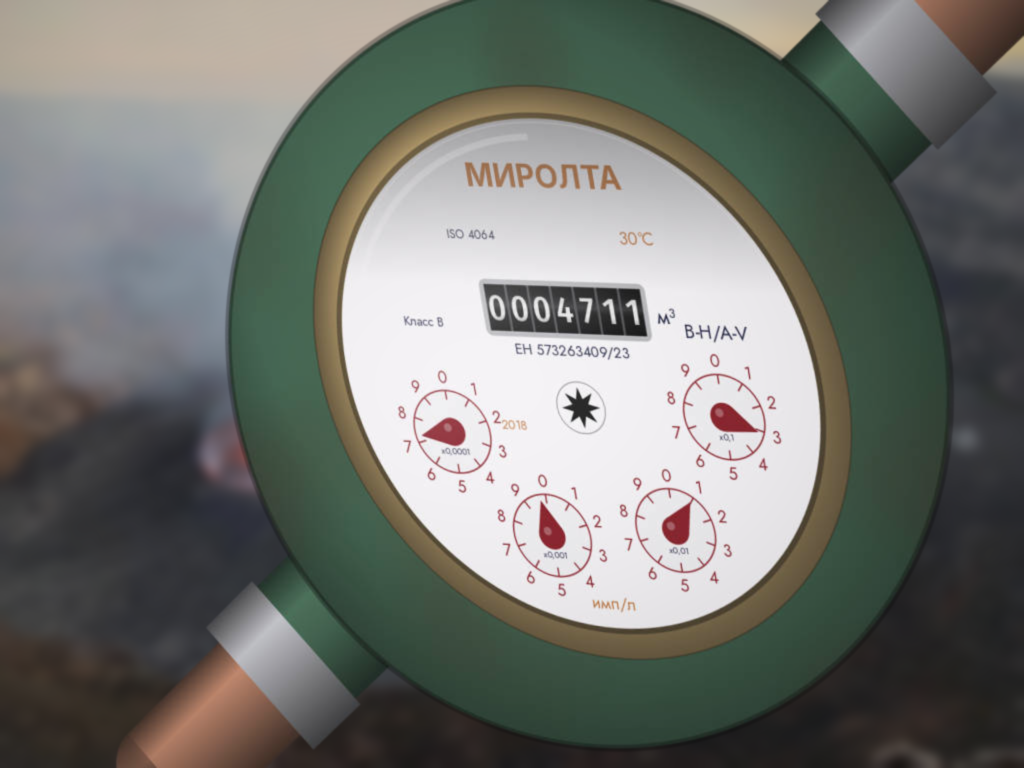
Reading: 4711.3097 m³
